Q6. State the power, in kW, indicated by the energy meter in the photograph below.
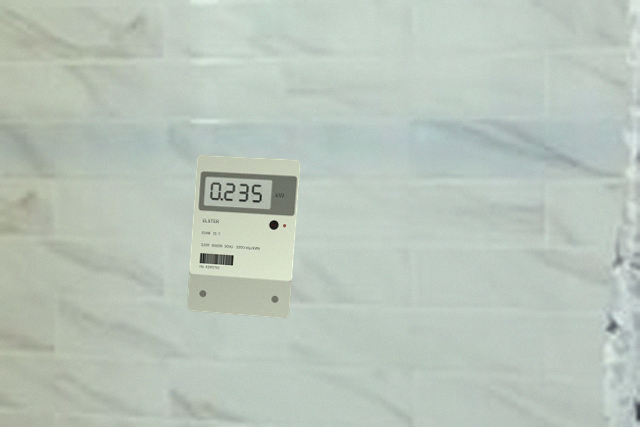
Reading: 0.235 kW
